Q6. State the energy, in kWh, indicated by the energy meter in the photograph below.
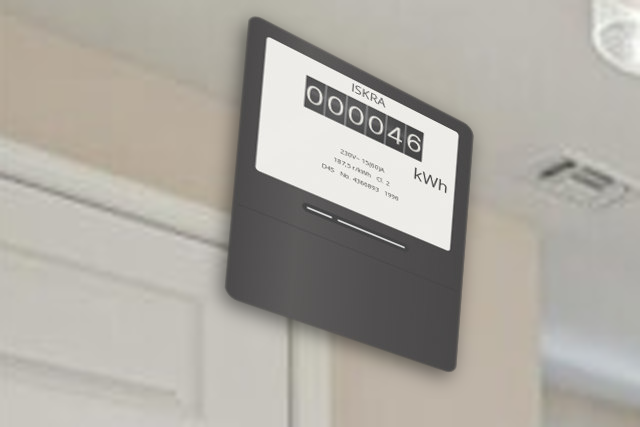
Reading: 46 kWh
